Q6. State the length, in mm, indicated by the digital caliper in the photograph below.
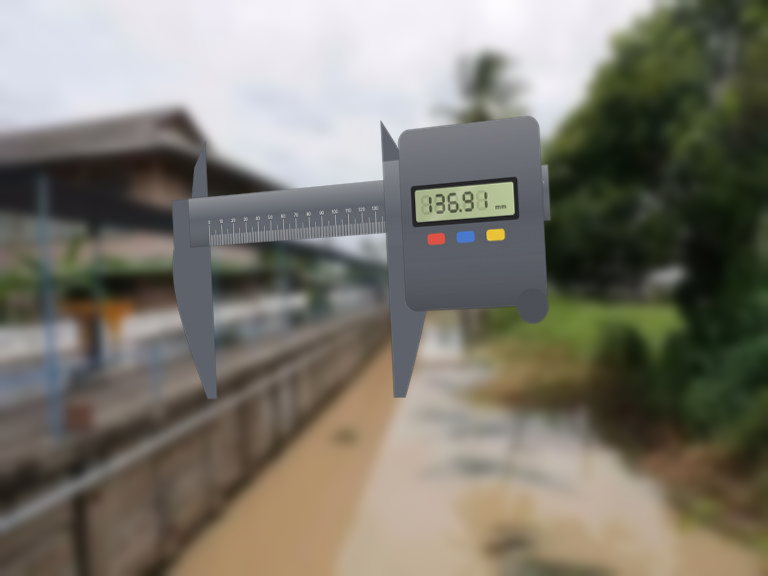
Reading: 136.91 mm
